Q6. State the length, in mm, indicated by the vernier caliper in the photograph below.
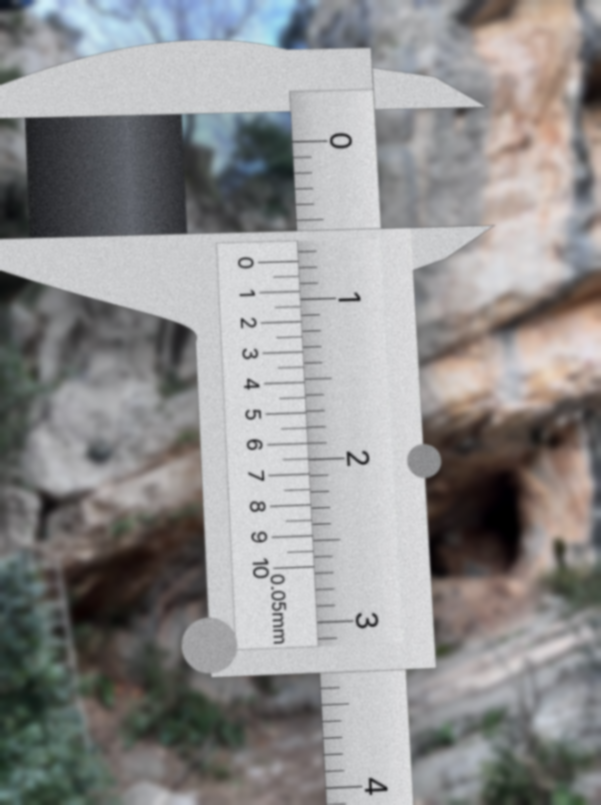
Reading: 7.6 mm
